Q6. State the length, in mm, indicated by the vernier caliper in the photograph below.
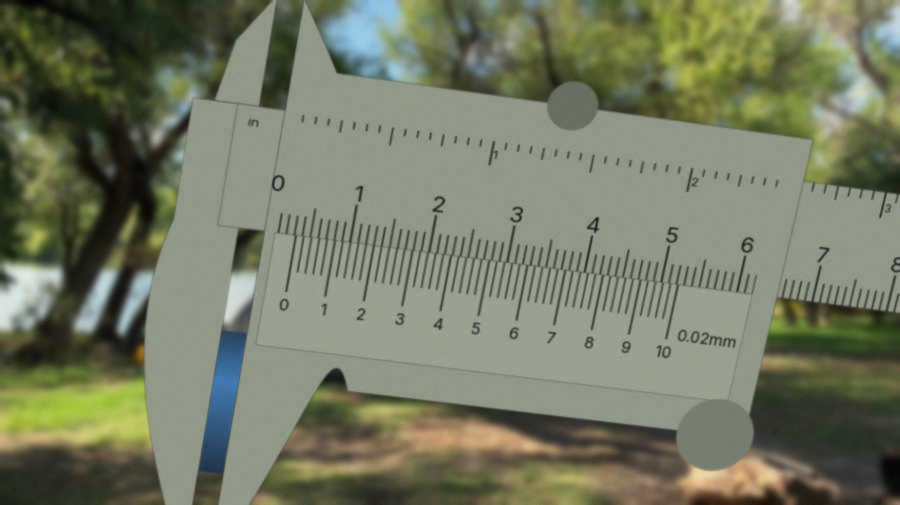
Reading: 3.2 mm
